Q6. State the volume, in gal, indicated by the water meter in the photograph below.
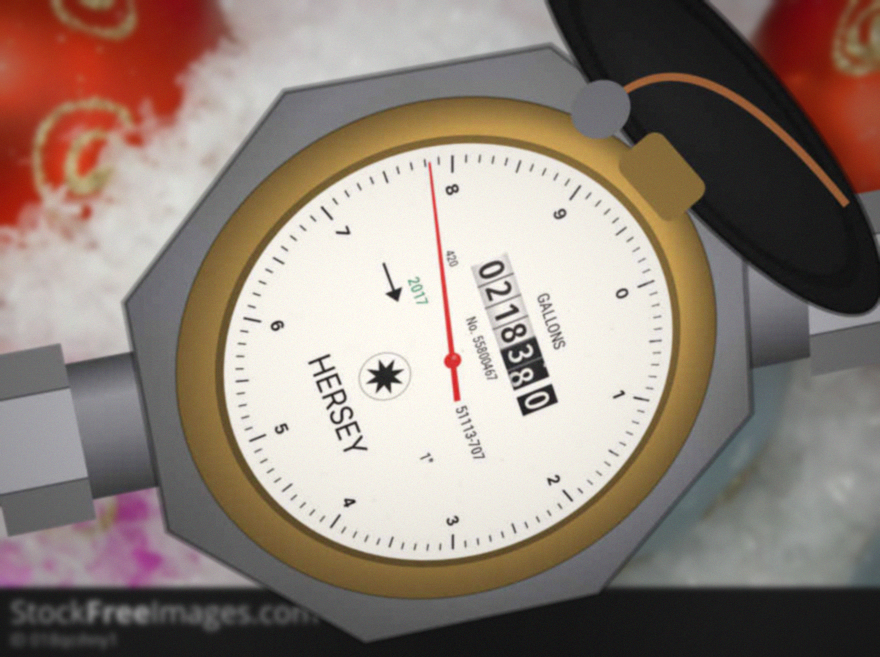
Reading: 218377.8 gal
